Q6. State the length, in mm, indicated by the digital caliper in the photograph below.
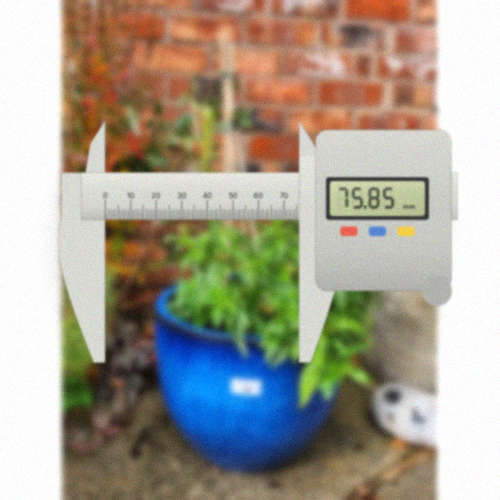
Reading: 75.85 mm
